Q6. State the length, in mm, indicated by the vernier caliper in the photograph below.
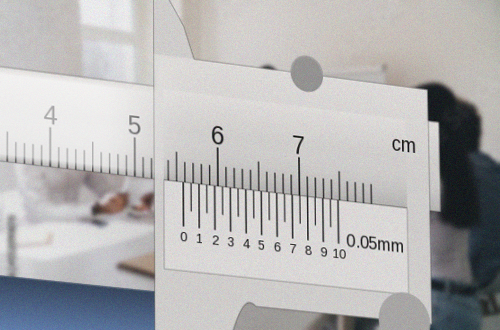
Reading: 55.8 mm
